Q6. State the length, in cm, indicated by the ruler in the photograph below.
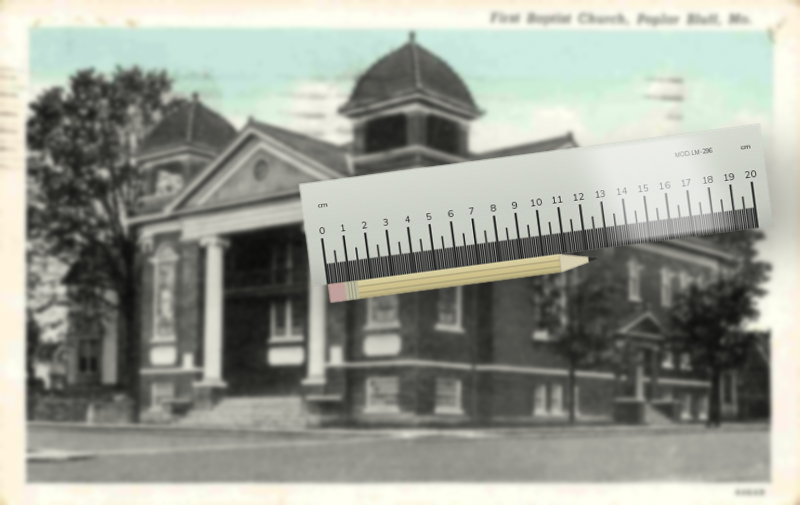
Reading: 12.5 cm
